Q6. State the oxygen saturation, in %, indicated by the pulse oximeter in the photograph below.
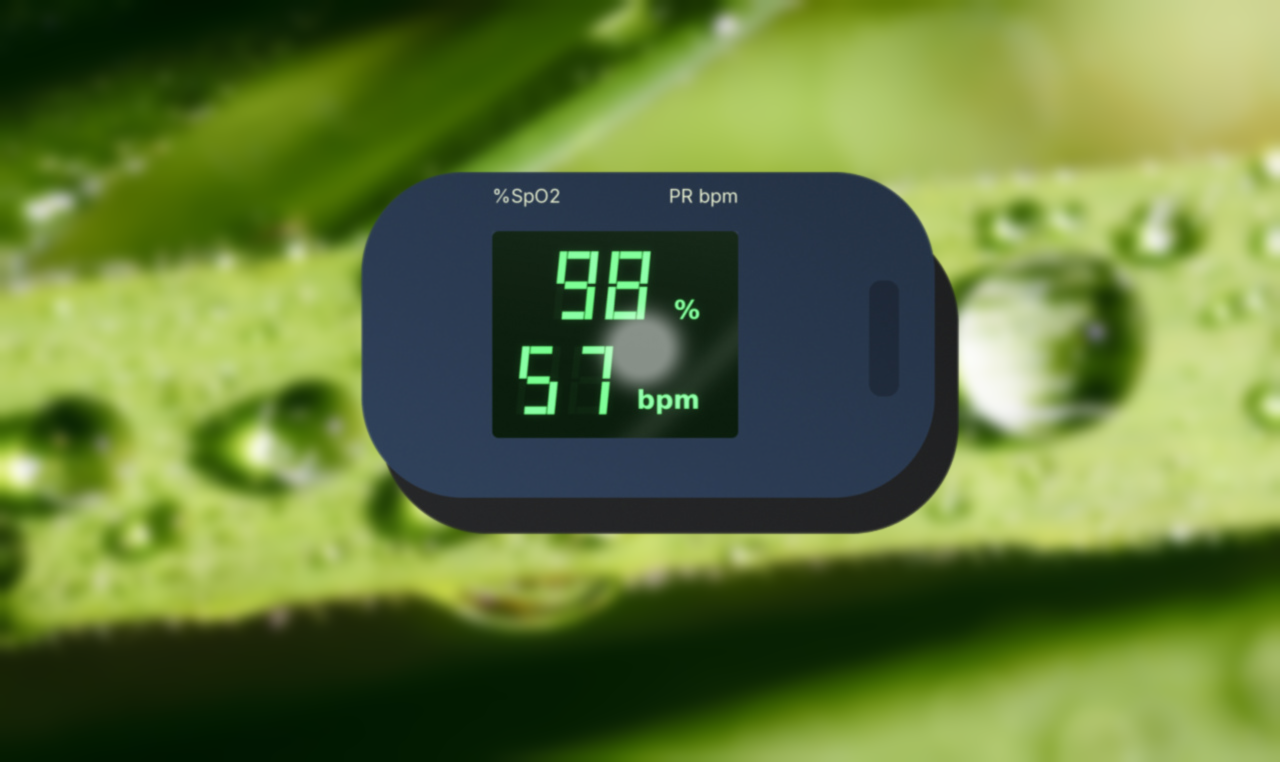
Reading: 98 %
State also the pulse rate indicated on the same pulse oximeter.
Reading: 57 bpm
